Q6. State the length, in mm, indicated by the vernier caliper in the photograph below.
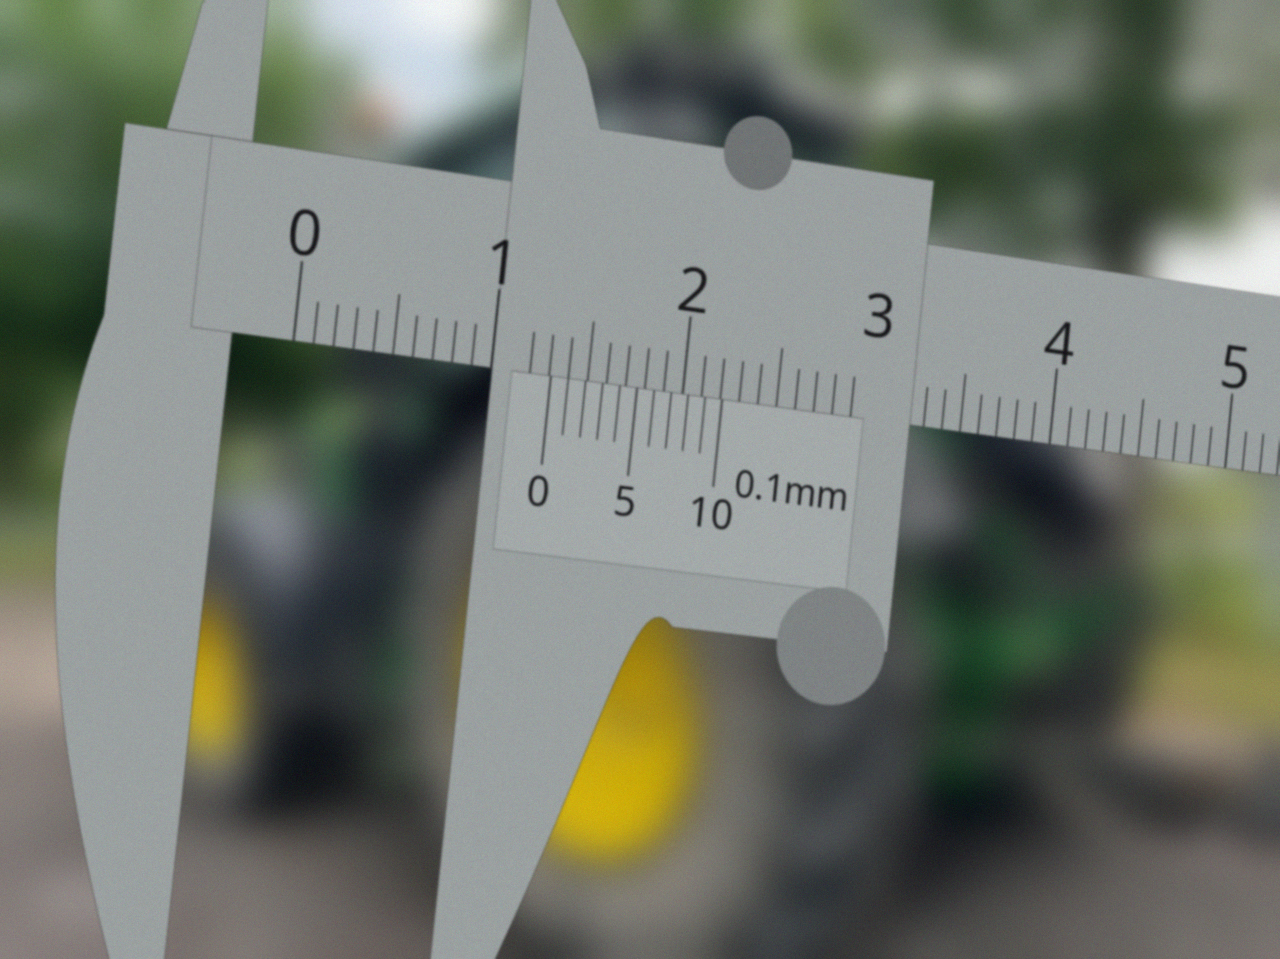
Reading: 13.1 mm
